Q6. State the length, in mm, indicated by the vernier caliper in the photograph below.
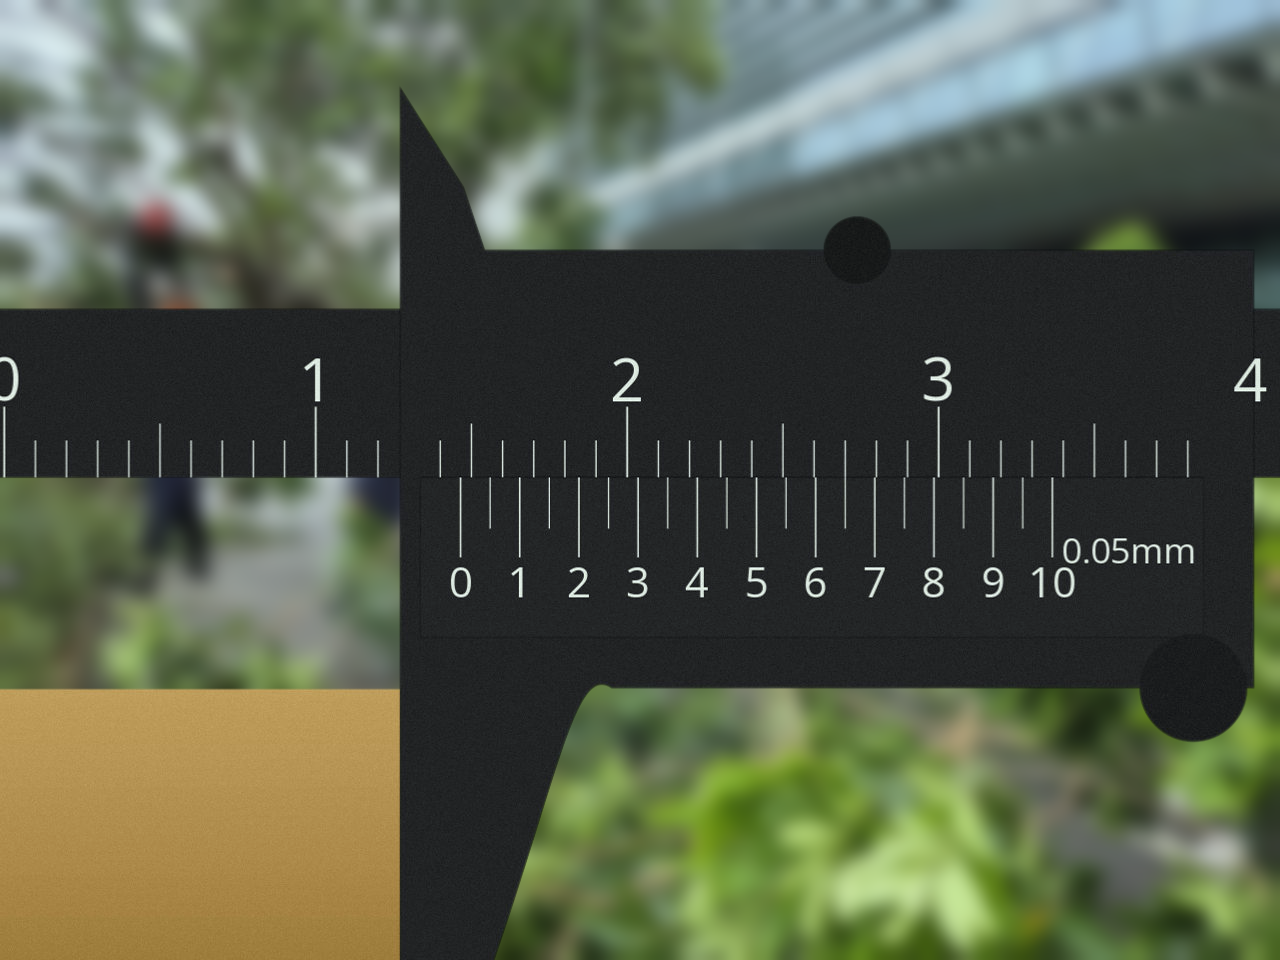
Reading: 14.65 mm
